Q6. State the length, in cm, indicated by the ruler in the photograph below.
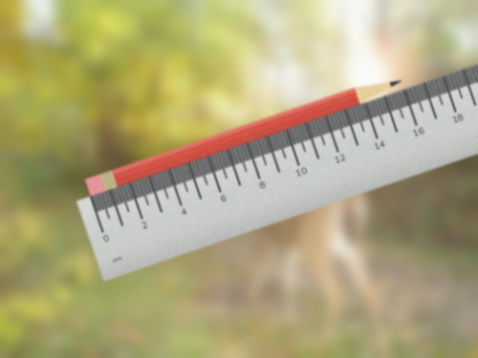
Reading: 16 cm
